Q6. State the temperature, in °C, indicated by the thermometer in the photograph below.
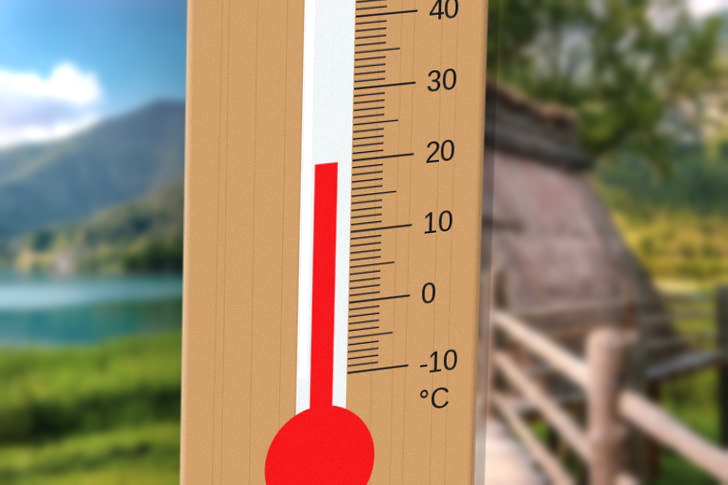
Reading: 20 °C
